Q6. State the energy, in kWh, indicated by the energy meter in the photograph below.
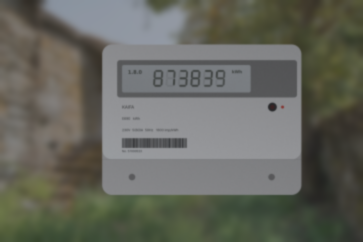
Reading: 873839 kWh
